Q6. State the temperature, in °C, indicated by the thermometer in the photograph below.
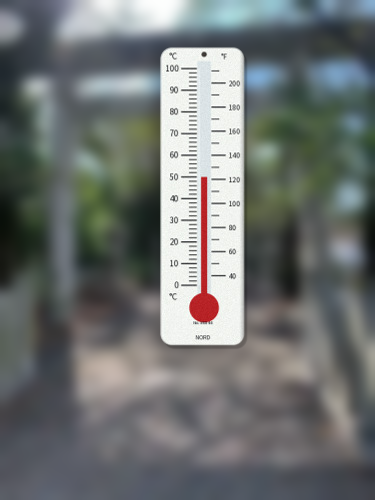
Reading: 50 °C
